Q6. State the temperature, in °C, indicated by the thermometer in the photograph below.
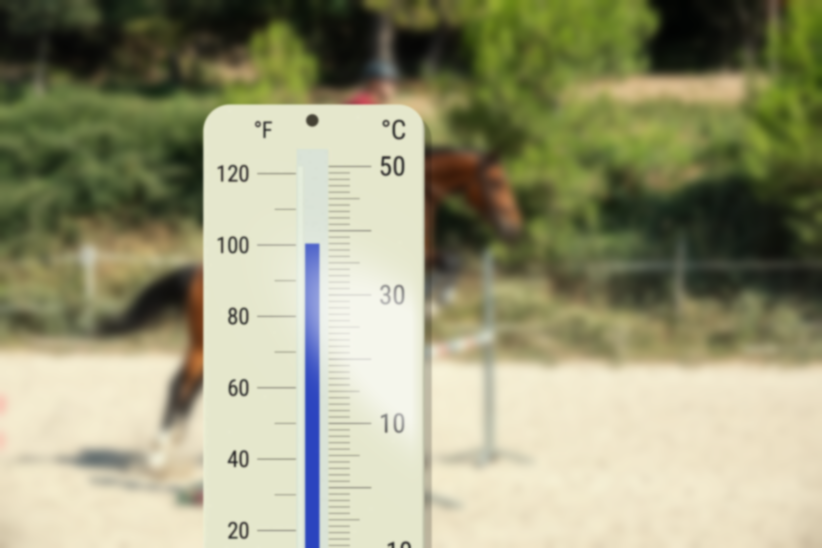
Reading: 38 °C
